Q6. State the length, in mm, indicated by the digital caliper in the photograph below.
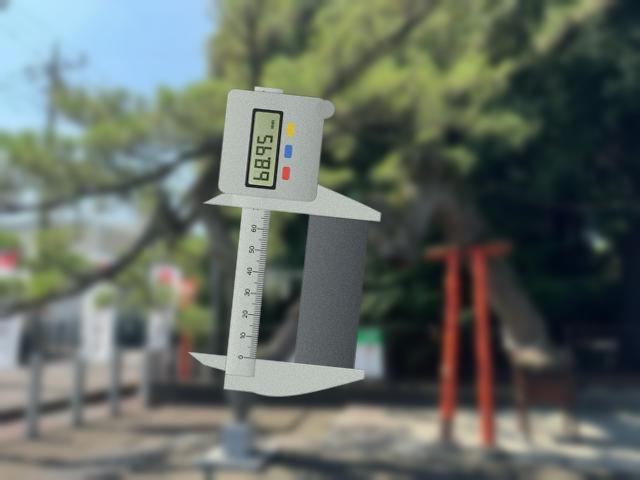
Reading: 68.95 mm
